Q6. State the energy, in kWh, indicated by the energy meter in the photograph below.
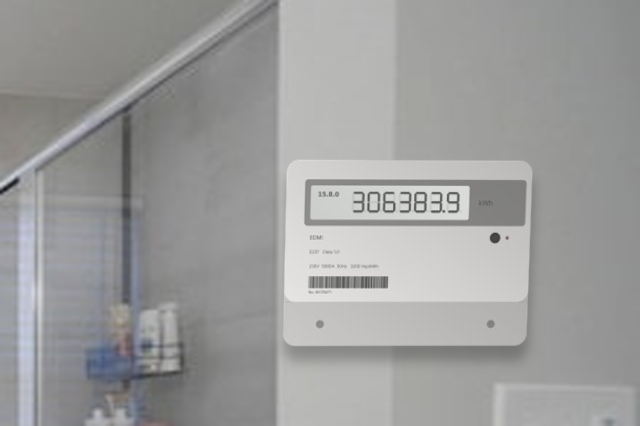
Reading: 306383.9 kWh
